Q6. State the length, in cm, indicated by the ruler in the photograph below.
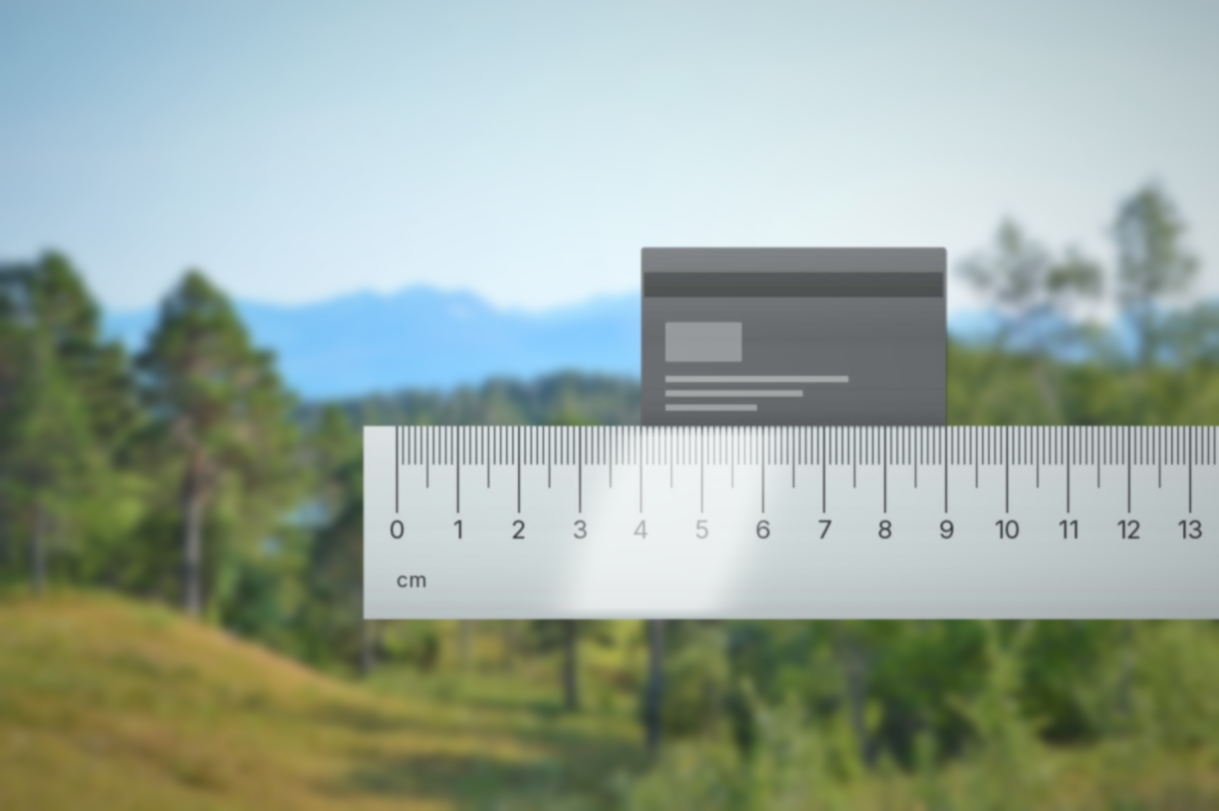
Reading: 5 cm
